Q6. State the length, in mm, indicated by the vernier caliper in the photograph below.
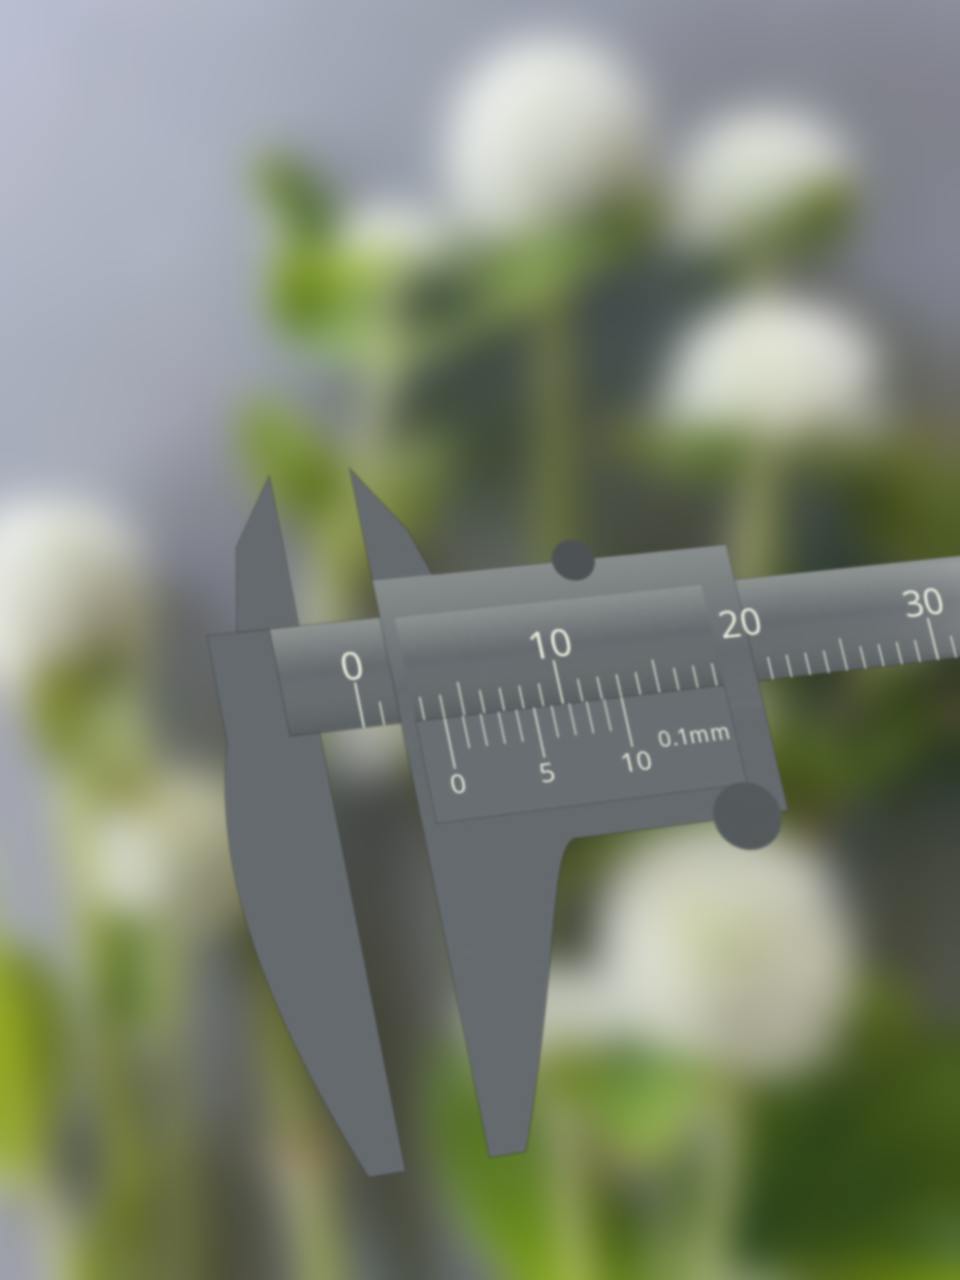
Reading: 4.0 mm
